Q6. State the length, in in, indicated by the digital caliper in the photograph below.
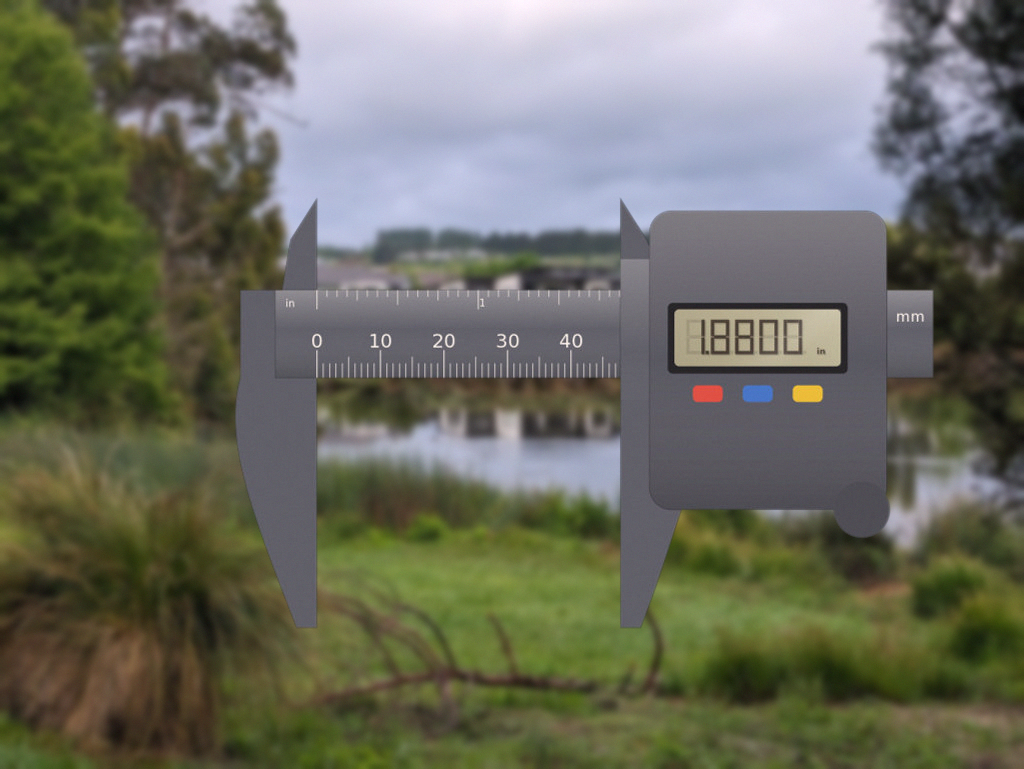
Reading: 1.8800 in
